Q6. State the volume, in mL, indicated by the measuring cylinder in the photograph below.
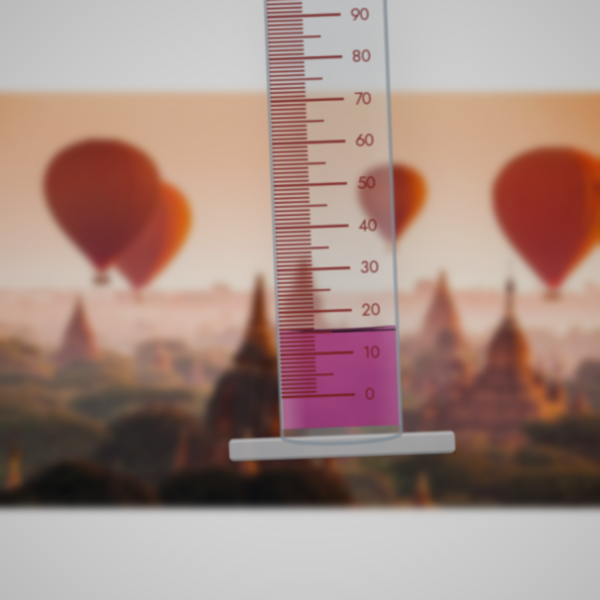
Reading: 15 mL
